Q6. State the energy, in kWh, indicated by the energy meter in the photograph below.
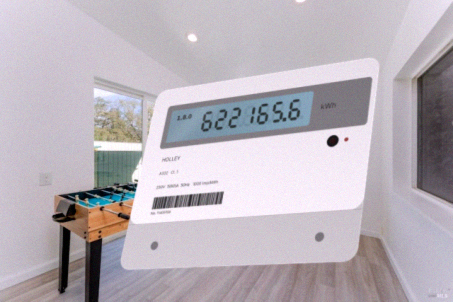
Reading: 622165.6 kWh
